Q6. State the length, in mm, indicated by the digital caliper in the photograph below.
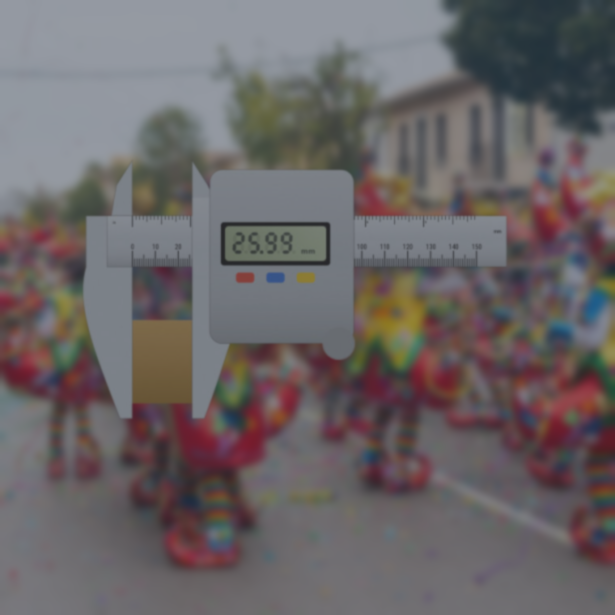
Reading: 25.99 mm
